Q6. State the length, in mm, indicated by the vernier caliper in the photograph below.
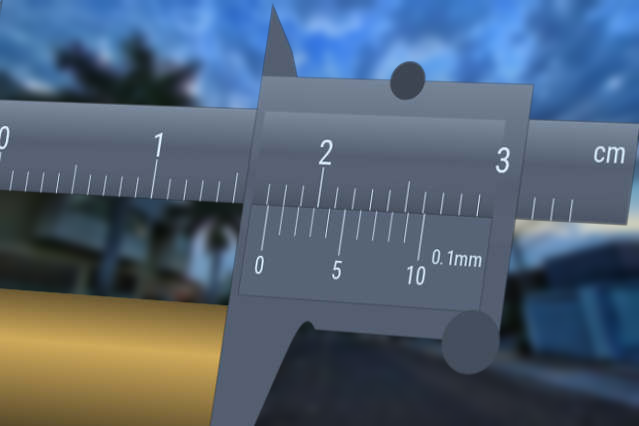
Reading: 17.1 mm
